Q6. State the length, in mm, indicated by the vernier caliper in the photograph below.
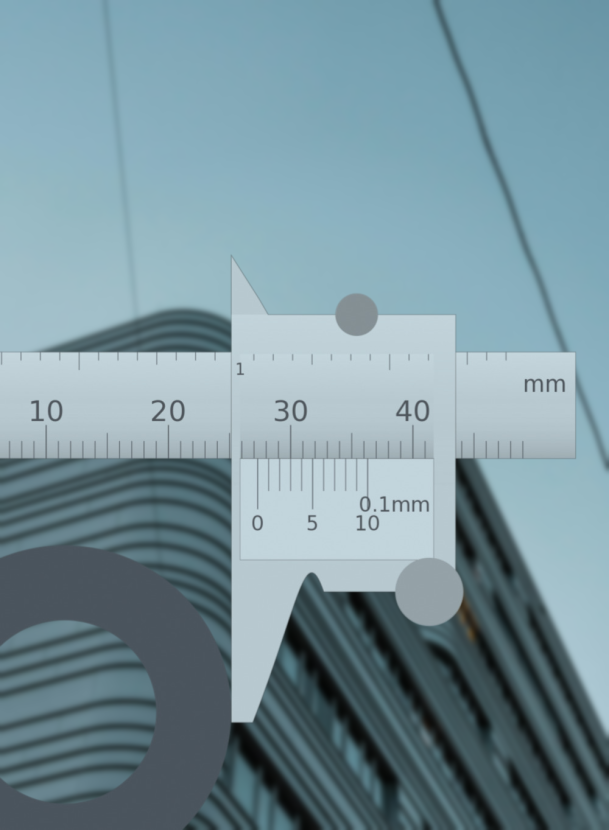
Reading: 27.3 mm
